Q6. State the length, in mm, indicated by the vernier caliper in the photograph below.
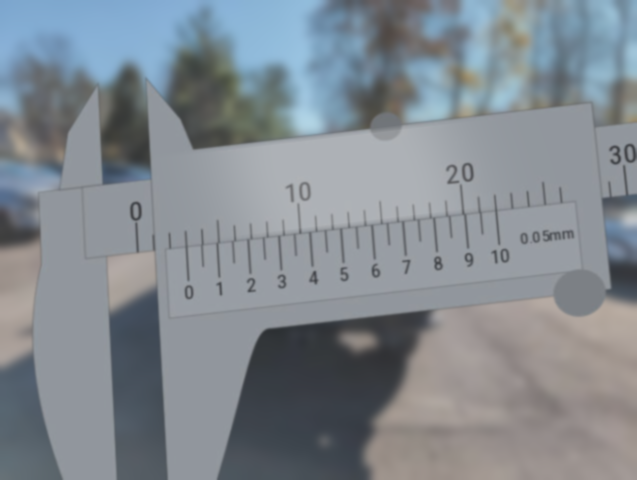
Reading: 3.0 mm
